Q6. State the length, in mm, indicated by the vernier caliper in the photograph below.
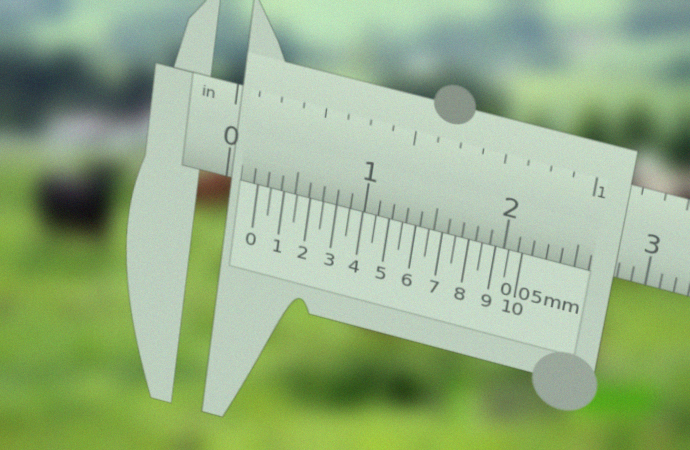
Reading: 2.3 mm
